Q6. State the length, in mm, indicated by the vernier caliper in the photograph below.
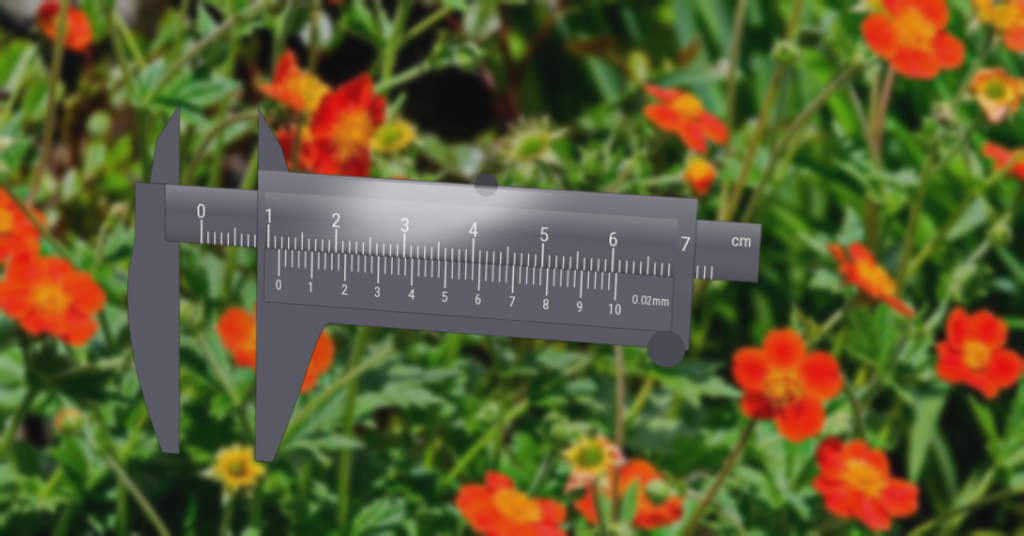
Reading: 11.6 mm
